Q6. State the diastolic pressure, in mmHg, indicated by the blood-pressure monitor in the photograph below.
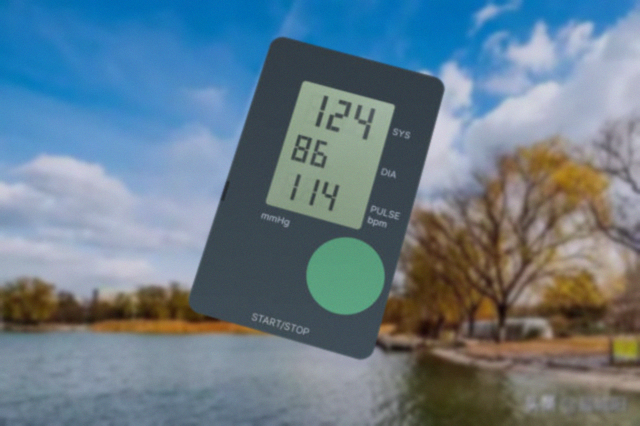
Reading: 86 mmHg
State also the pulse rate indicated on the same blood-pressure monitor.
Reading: 114 bpm
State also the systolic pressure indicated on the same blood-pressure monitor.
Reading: 124 mmHg
